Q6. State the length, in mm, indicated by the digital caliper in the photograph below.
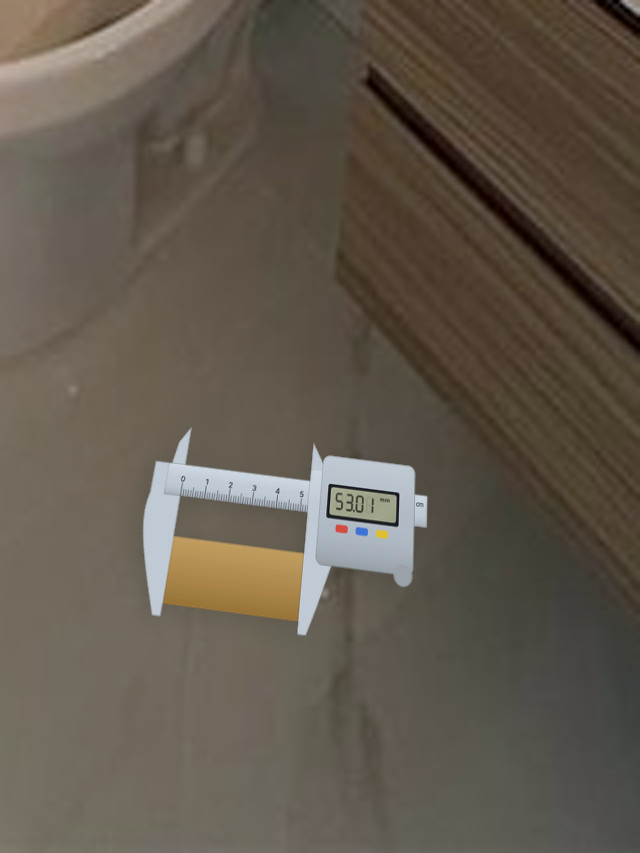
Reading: 53.01 mm
